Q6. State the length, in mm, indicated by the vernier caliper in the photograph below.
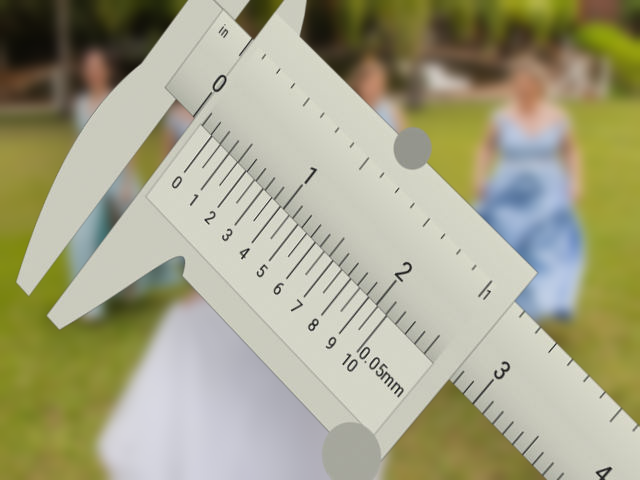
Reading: 2.1 mm
